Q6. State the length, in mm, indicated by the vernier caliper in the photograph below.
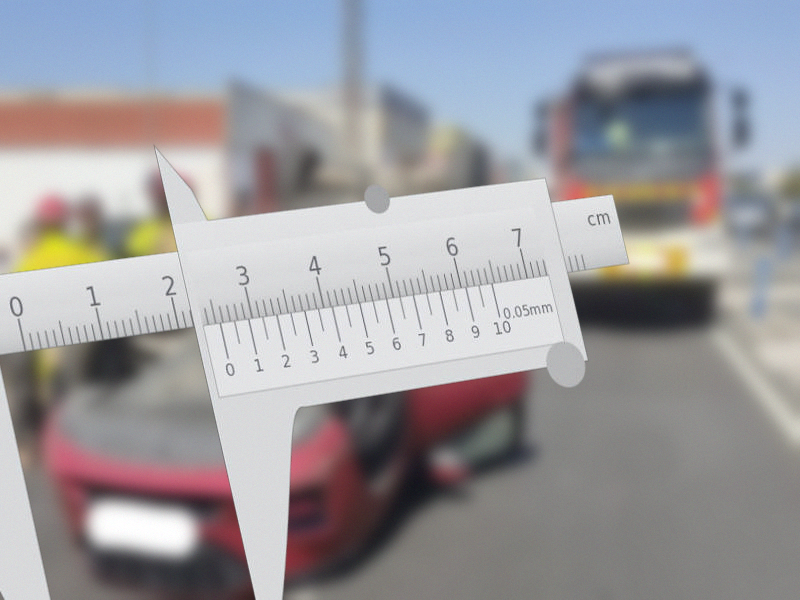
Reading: 25.6 mm
